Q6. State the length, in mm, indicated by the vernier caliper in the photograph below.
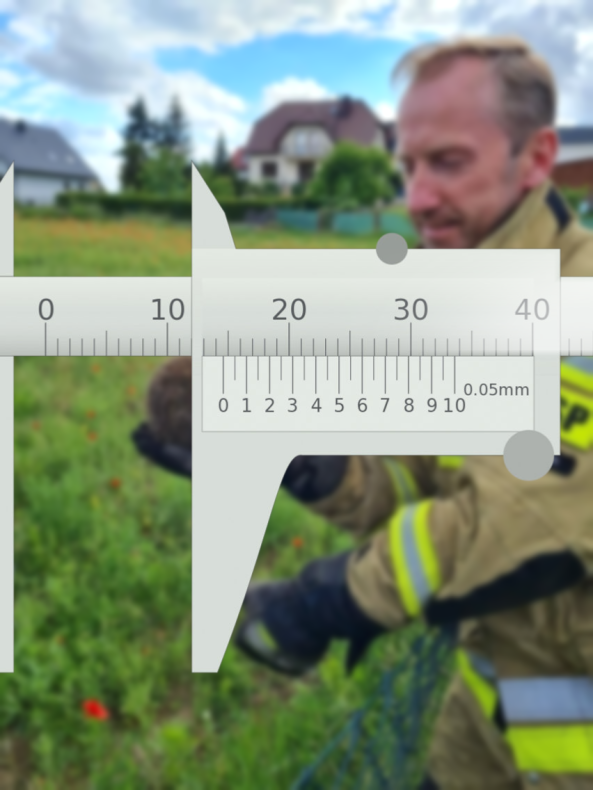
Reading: 14.6 mm
